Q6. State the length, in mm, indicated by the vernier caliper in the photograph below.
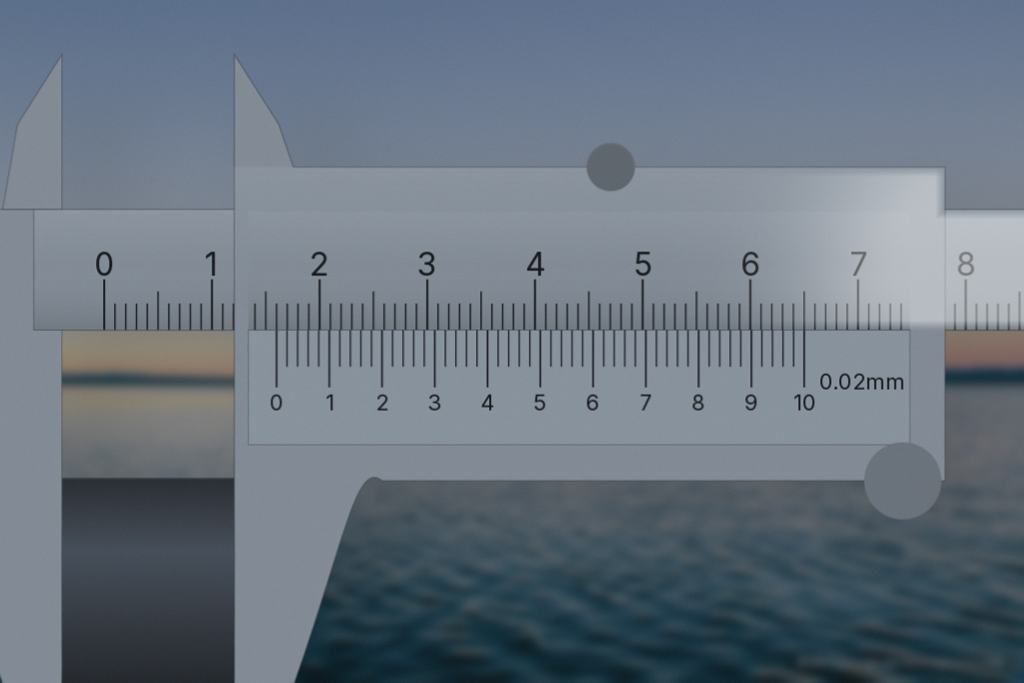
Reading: 16.0 mm
